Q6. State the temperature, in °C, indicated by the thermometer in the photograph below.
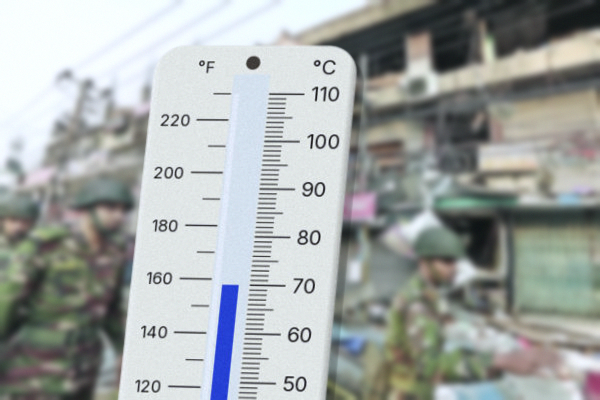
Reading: 70 °C
